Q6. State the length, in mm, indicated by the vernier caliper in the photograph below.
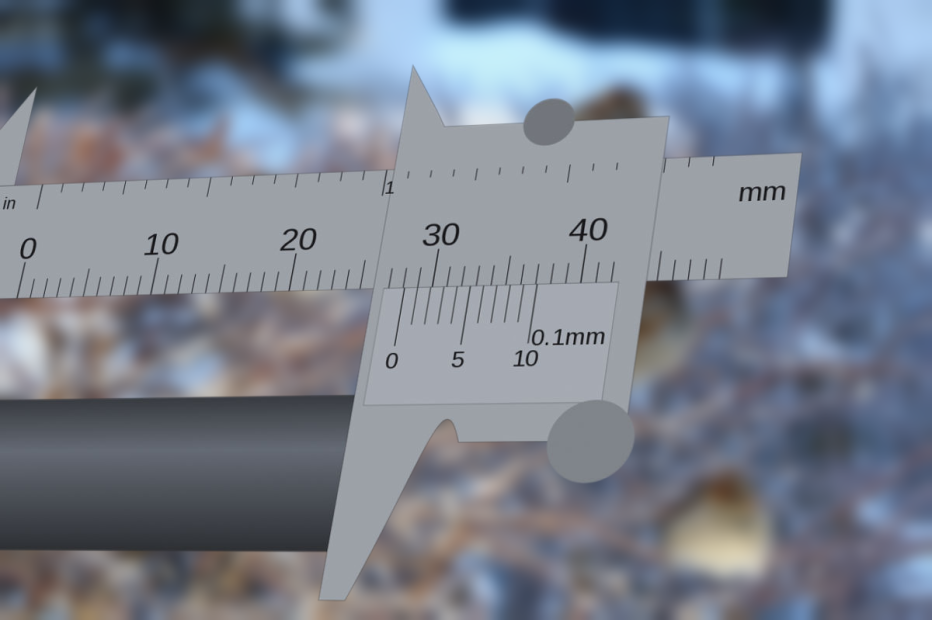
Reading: 28.1 mm
